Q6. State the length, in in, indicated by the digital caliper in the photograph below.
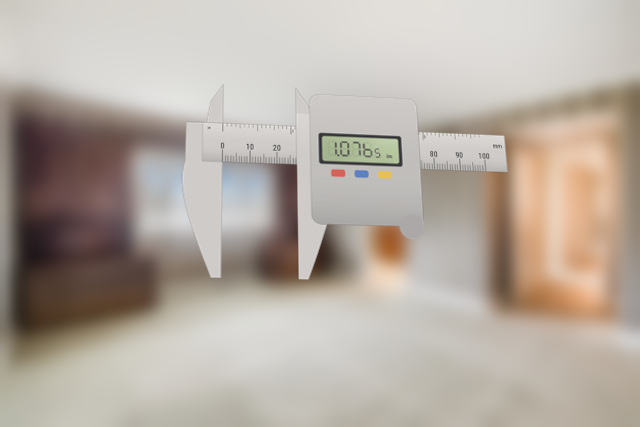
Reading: 1.0765 in
